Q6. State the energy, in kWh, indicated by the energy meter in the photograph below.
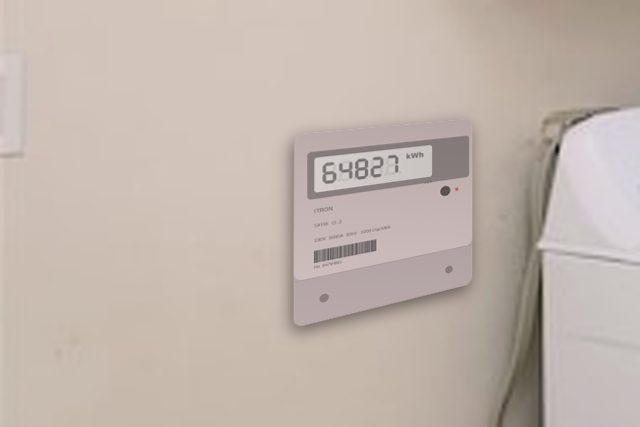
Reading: 64827 kWh
